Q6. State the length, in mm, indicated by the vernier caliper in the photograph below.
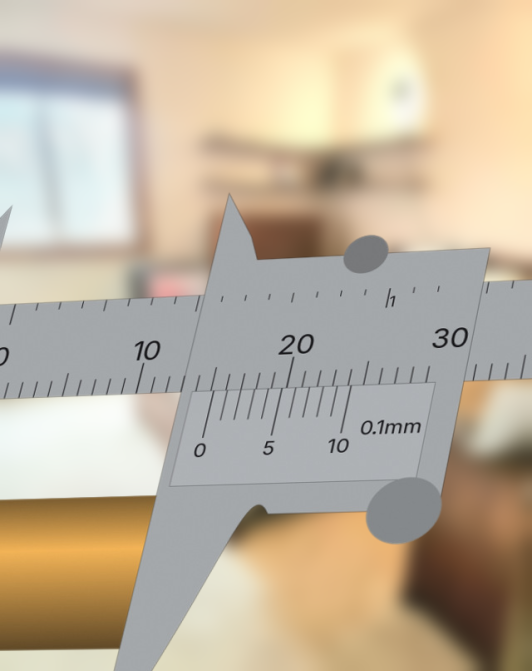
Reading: 15.2 mm
